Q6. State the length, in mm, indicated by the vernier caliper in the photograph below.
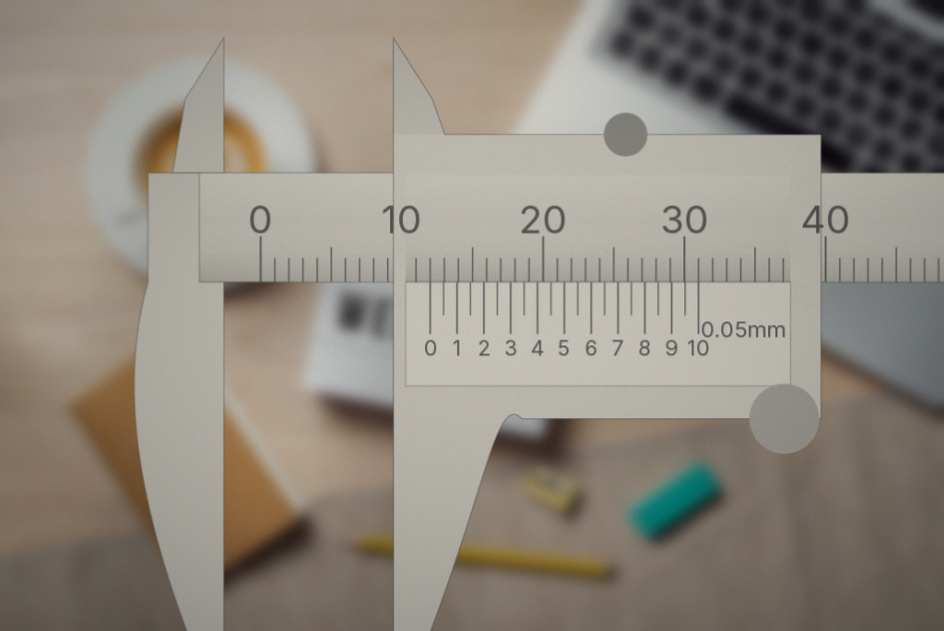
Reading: 12.0 mm
